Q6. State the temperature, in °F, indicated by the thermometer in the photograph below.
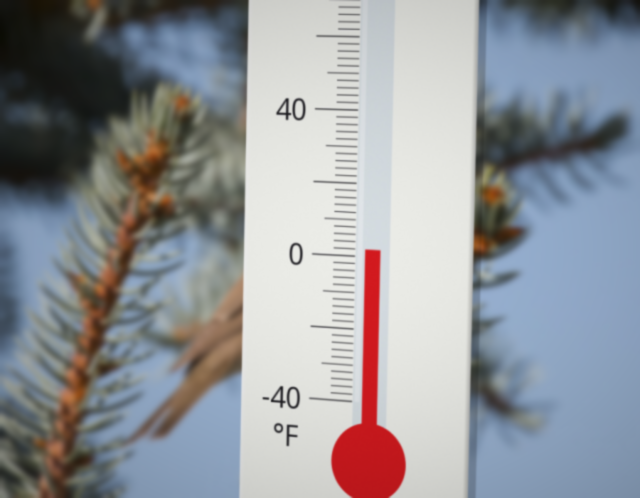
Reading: 2 °F
